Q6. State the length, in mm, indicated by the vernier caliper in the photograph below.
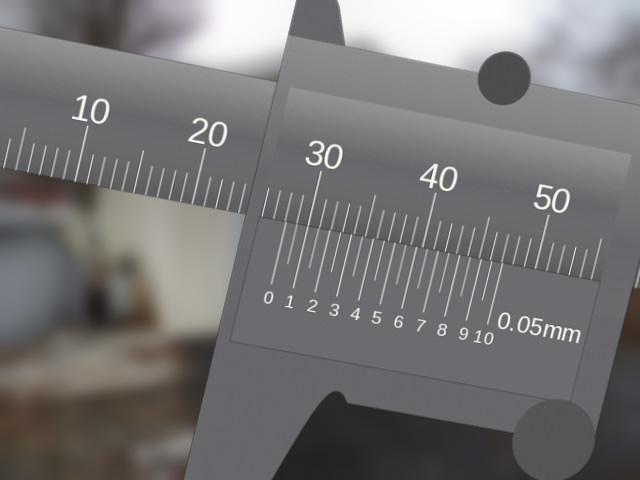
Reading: 28.1 mm
